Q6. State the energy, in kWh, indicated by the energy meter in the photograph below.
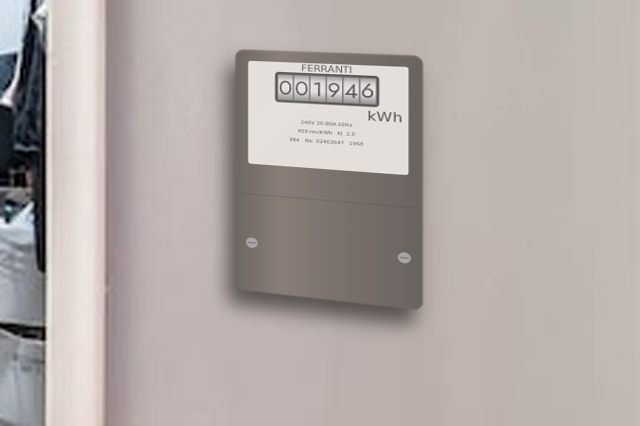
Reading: 1946 kWh
